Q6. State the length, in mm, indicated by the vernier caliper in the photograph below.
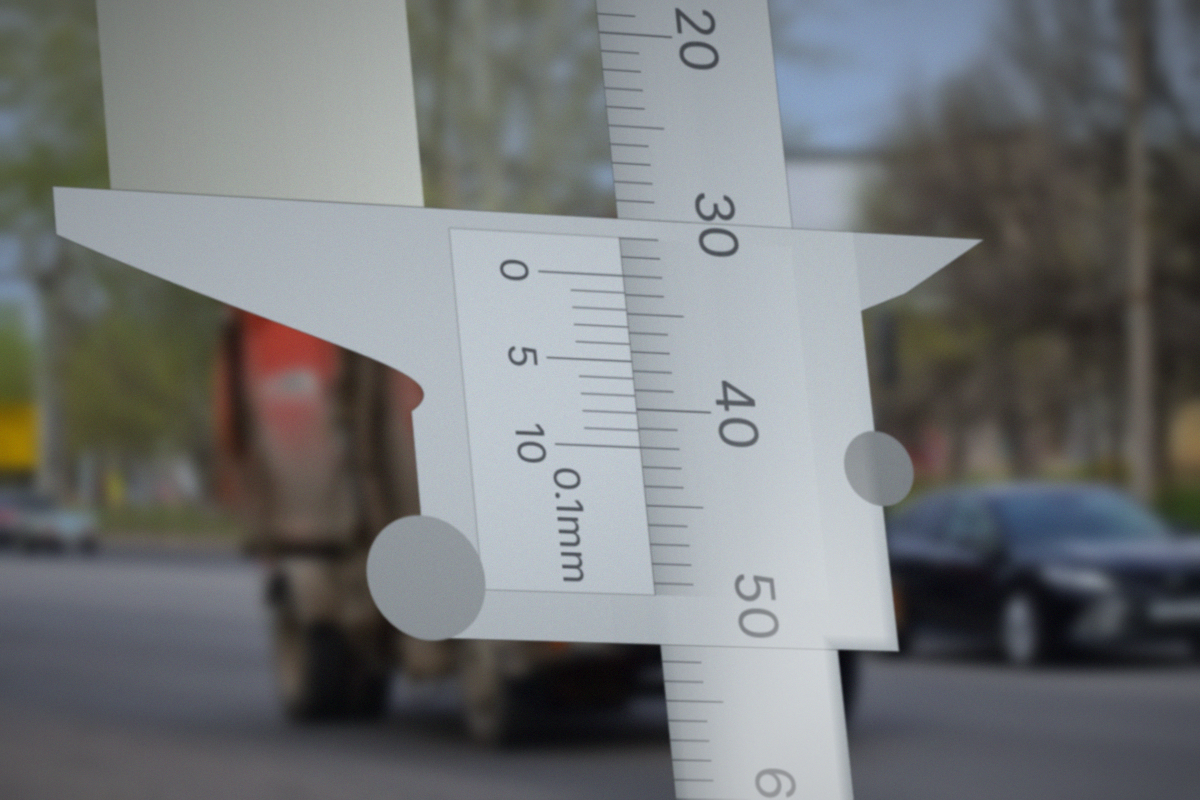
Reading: 33.0 mm
